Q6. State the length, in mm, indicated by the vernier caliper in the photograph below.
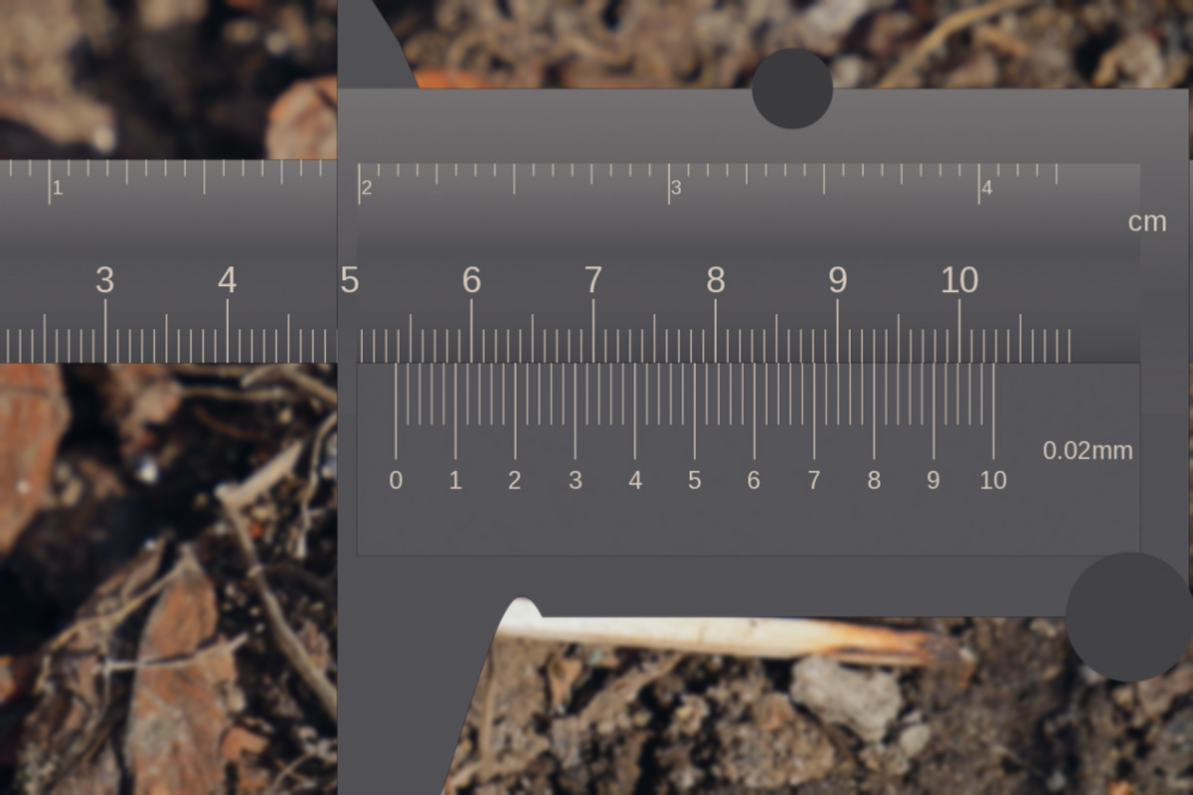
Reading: 53.8 mm
